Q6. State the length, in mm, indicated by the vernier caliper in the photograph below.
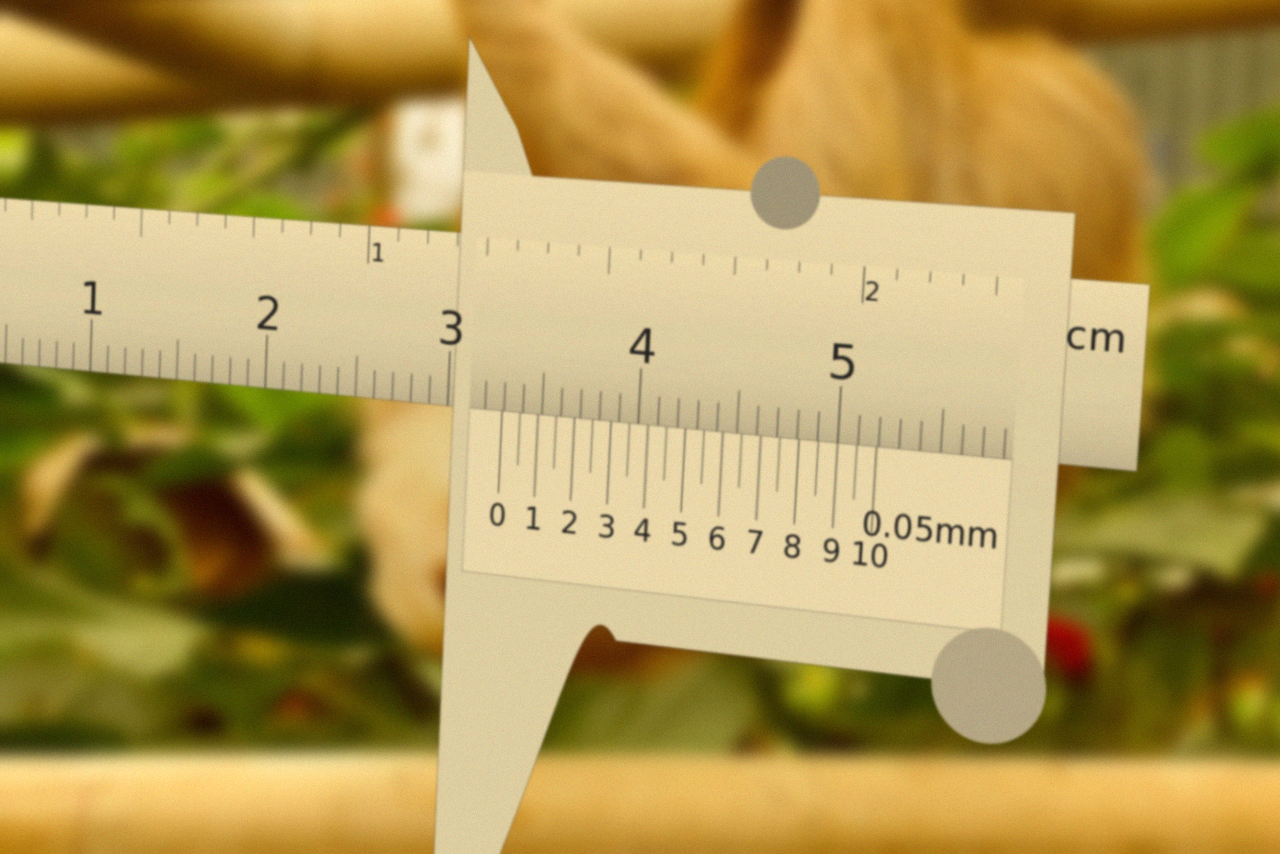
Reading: 32.9 mm
